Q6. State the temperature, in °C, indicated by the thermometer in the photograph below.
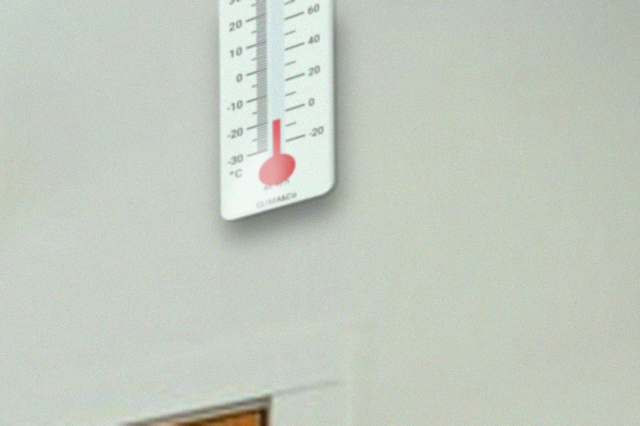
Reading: -20 °C
